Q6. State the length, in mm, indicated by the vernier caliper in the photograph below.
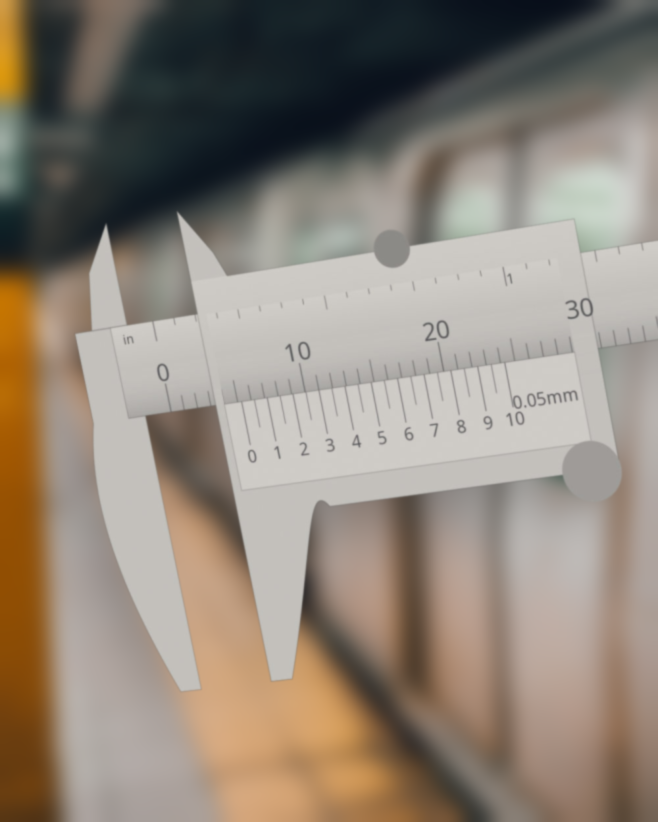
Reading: 5.3 mm
